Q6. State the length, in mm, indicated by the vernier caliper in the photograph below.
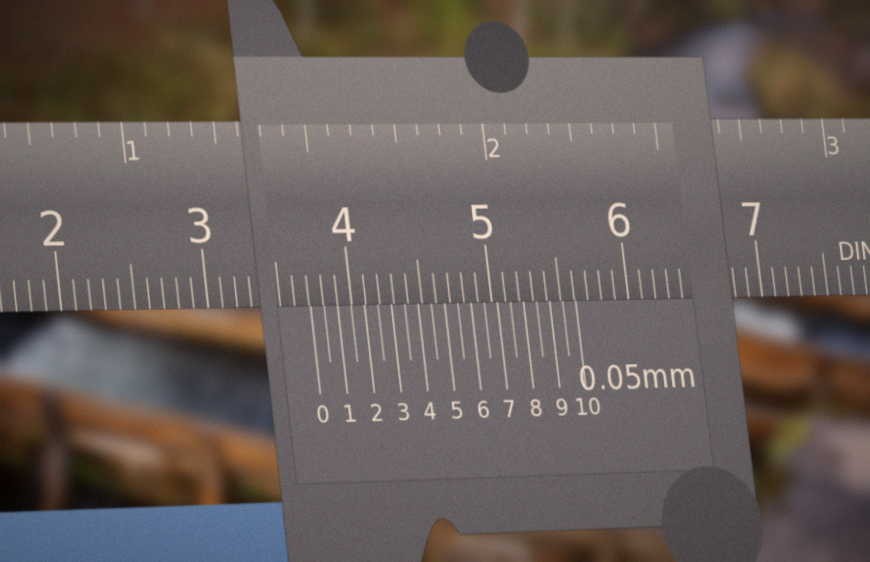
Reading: 37.1 mm
